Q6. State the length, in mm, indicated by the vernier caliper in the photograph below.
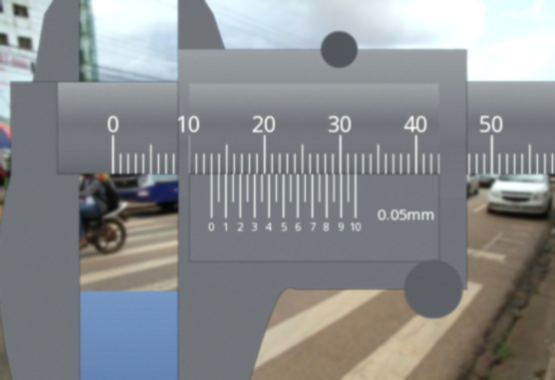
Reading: 13.0 mm
